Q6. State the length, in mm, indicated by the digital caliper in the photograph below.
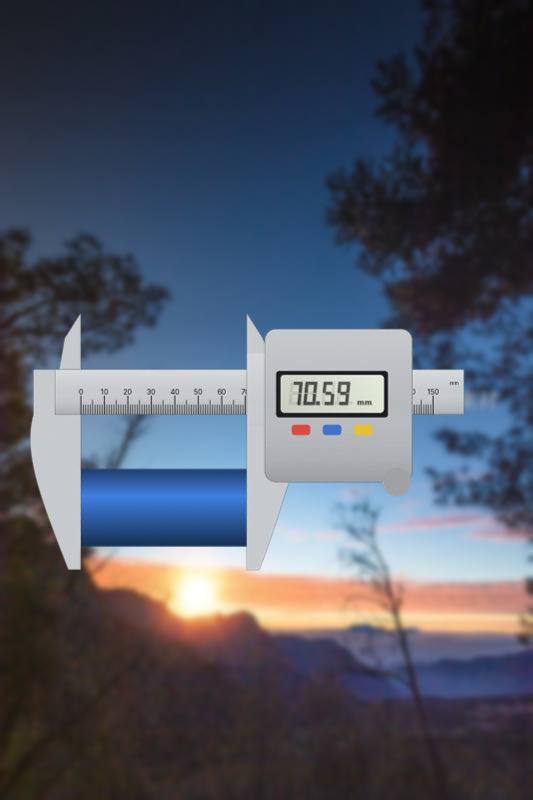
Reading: 70.59 mm
